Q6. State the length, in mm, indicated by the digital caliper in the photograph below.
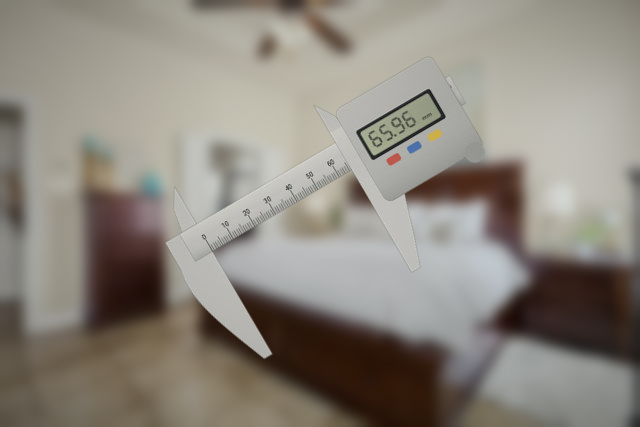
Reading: 65.96 mm
